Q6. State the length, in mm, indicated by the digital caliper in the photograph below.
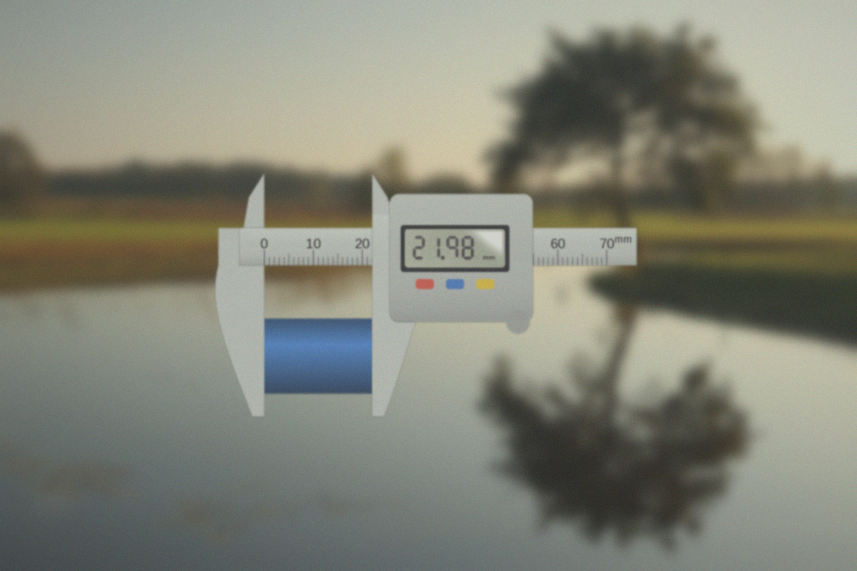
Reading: 21.98 mm
